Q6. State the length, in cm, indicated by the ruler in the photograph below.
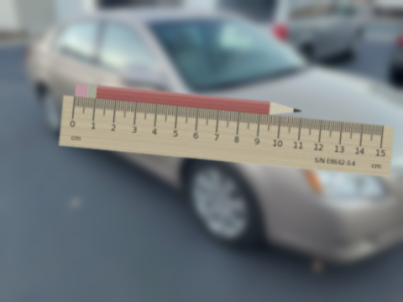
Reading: 11 cm
